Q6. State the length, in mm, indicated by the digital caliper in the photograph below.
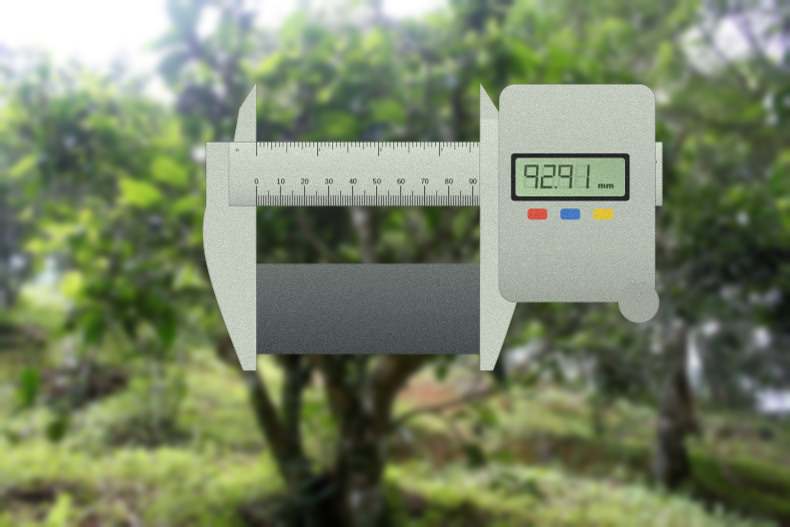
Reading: 92.91 mm
